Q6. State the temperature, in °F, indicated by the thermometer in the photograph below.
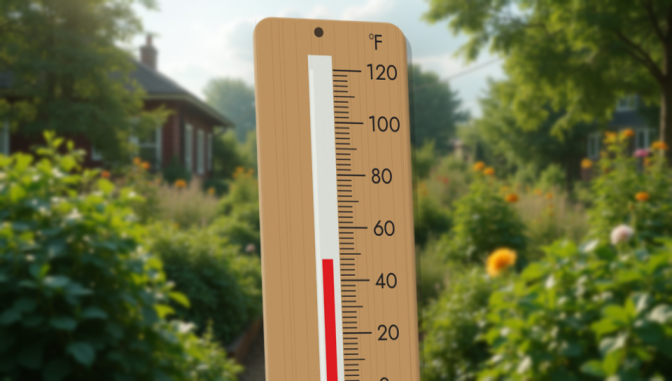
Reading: 48 °F
